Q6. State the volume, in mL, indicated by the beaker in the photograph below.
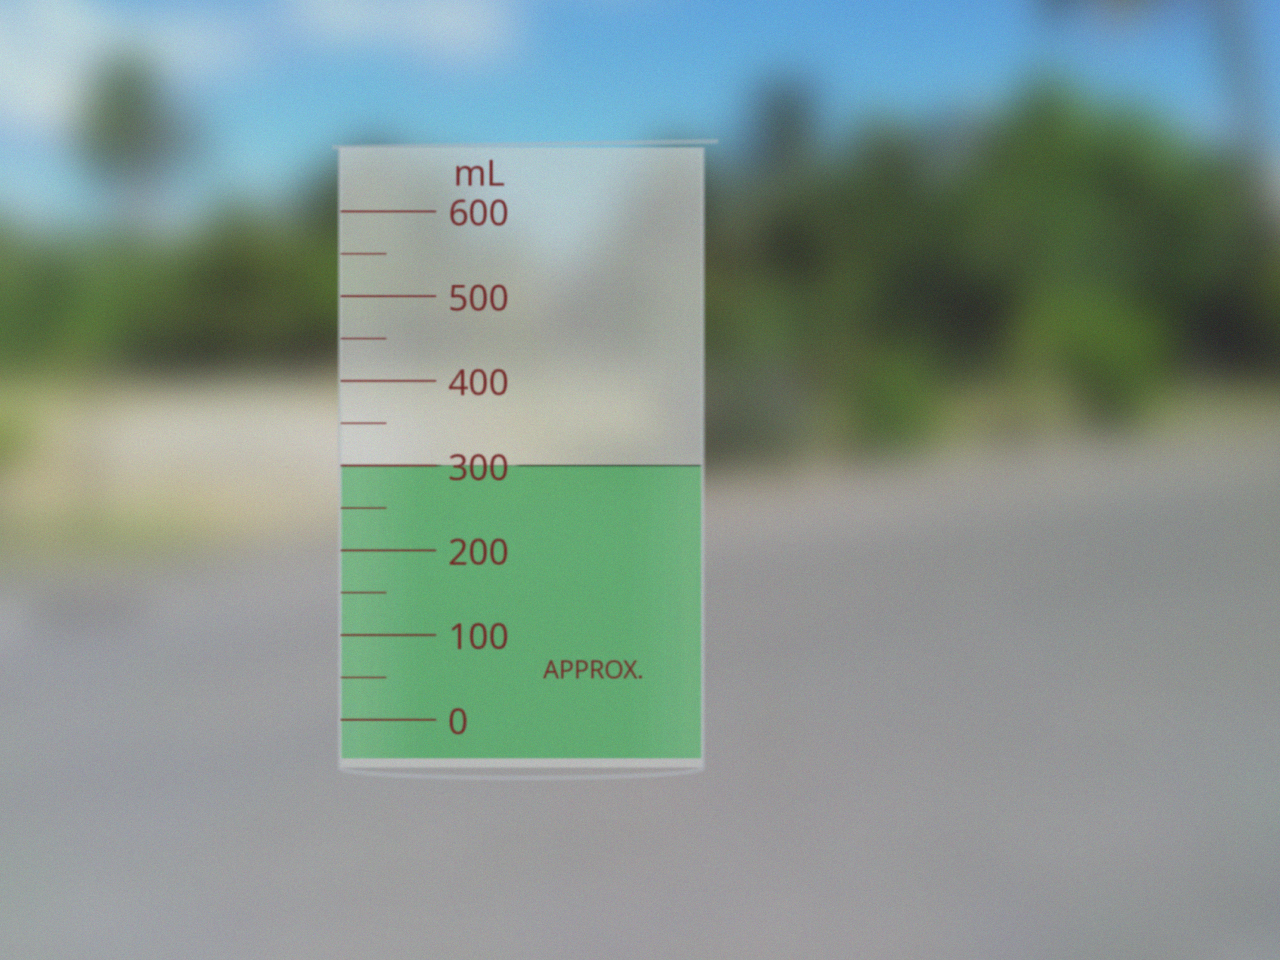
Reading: 300 mL
